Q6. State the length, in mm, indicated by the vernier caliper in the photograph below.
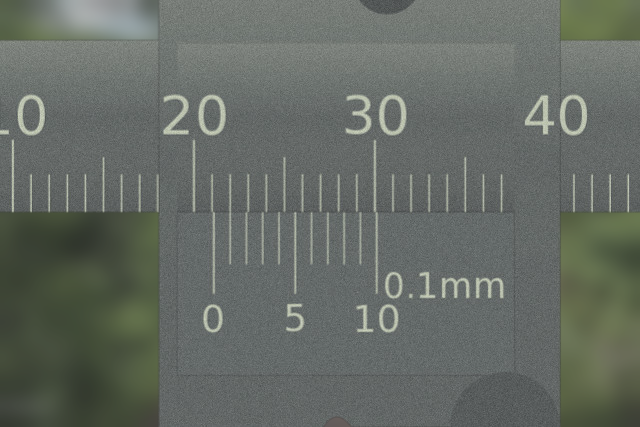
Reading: 21.1 mm
